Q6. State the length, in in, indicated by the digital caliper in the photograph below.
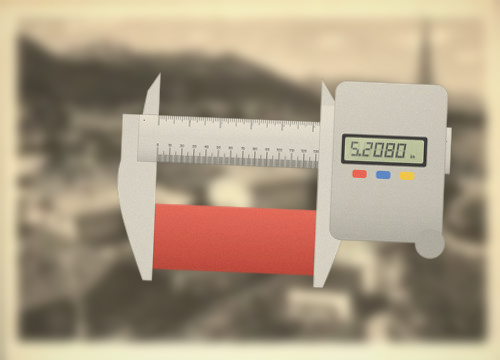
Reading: 5.2080 in
